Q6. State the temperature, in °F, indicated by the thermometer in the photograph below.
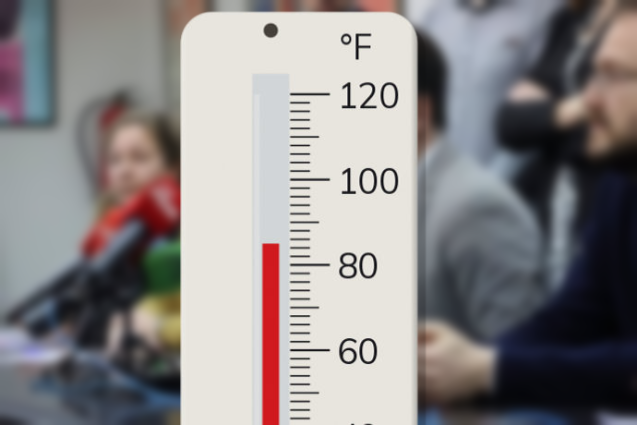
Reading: 85 °F
